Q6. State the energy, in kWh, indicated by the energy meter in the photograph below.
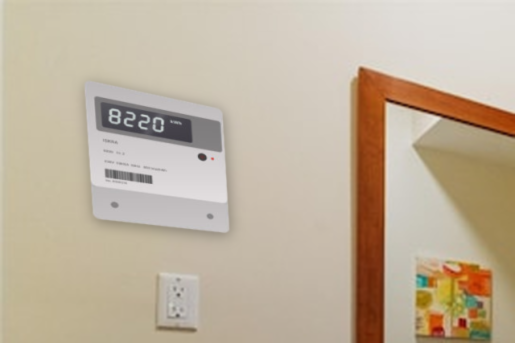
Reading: 8220 kWh
